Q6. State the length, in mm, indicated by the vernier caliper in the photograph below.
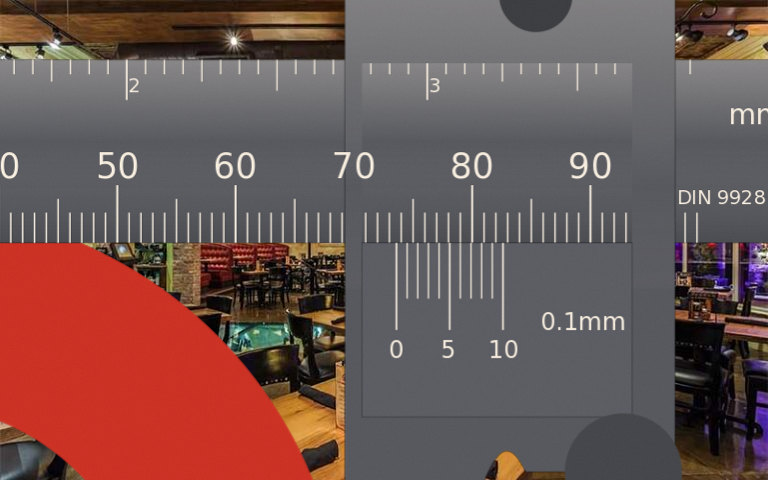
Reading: 73.6 mm
